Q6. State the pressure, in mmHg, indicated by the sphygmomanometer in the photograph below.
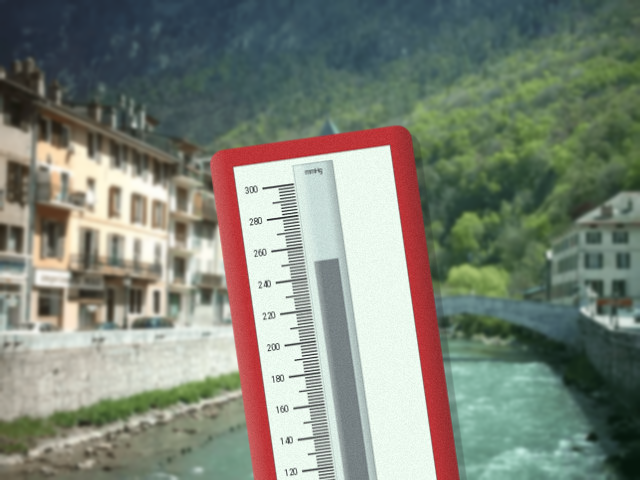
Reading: 250 mmHg
